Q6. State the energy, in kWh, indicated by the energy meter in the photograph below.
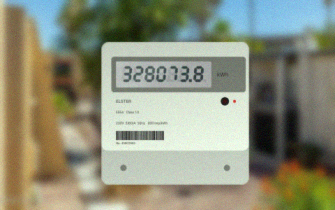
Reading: 328073.8 kWh
